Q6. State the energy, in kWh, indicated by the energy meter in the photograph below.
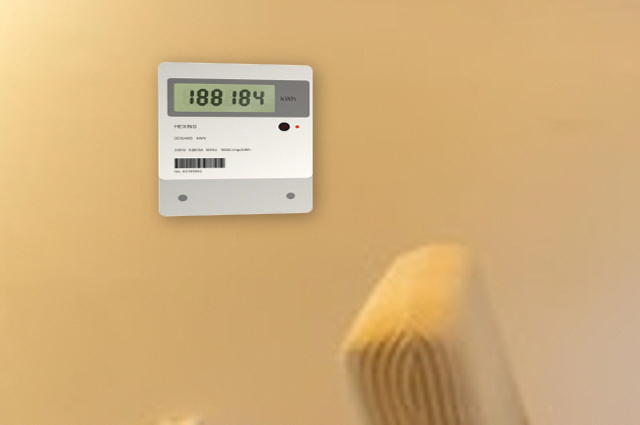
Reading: 188184 kWh
